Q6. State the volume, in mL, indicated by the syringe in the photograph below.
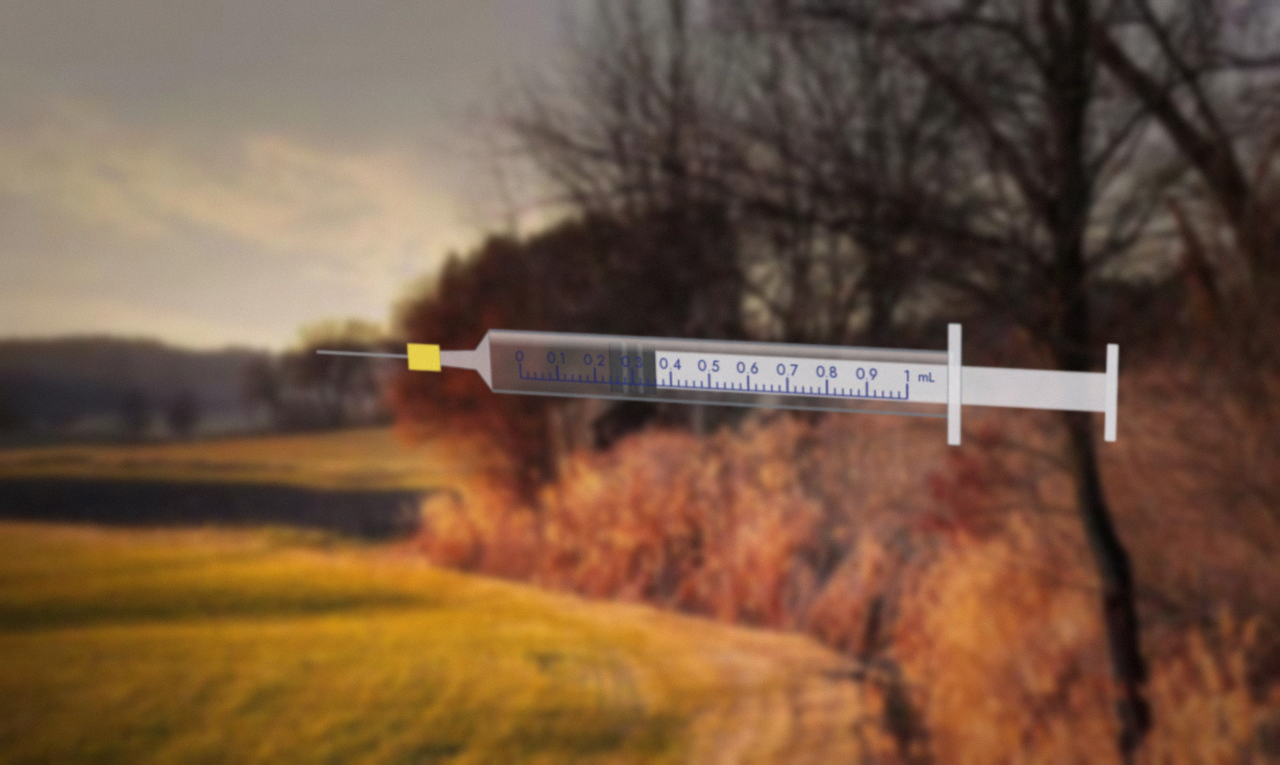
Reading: 0.24 mL
